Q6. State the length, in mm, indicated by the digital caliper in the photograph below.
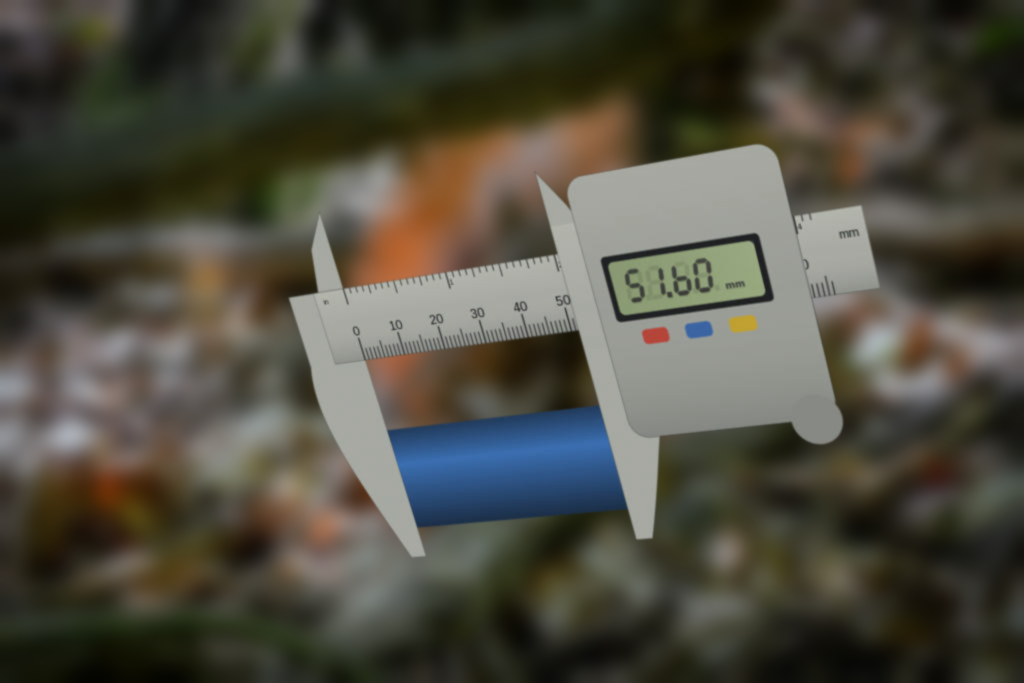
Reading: 51.60 mm
